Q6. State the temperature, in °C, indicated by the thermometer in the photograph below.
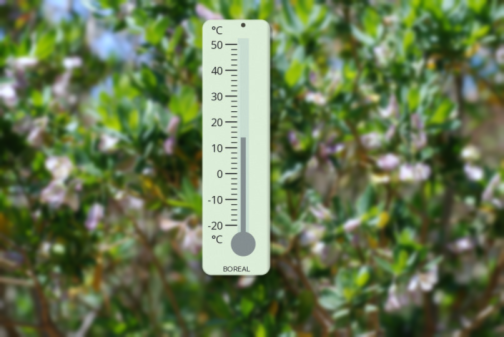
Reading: 14 °C
